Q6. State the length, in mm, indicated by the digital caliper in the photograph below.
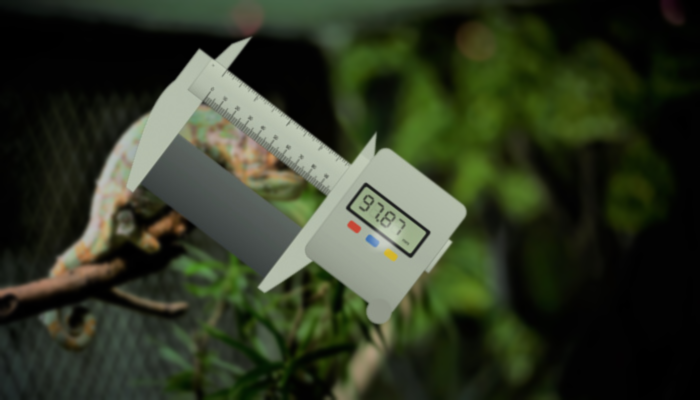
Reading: 97.87 mm
